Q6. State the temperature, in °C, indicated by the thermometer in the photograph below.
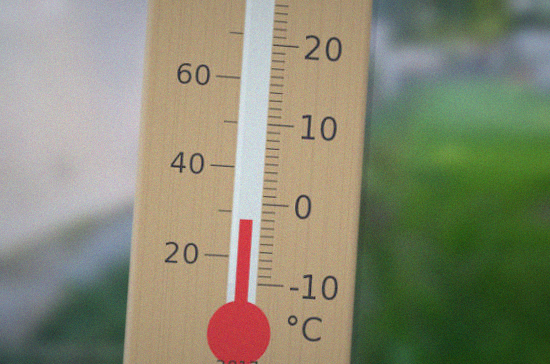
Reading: -2 °C
